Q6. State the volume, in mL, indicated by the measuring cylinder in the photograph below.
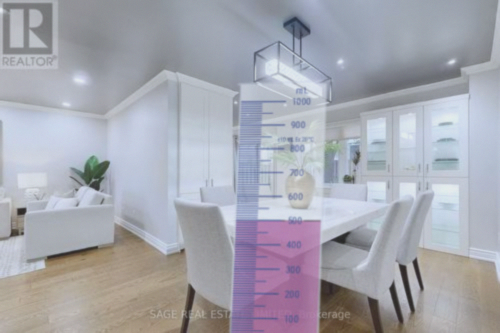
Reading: 500 mL
